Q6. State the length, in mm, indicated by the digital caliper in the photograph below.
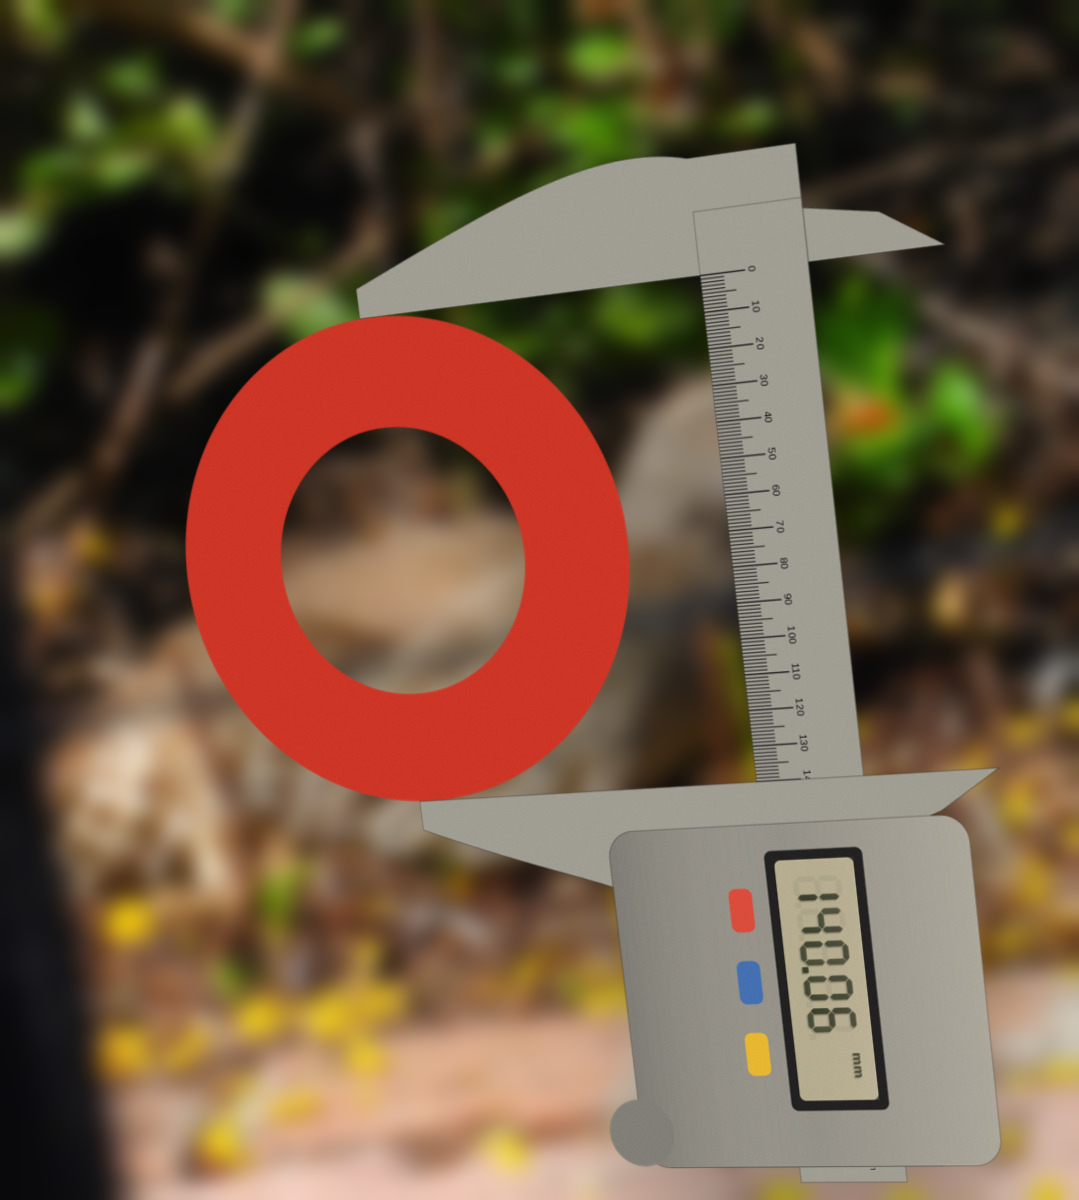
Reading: 140.06 mm
